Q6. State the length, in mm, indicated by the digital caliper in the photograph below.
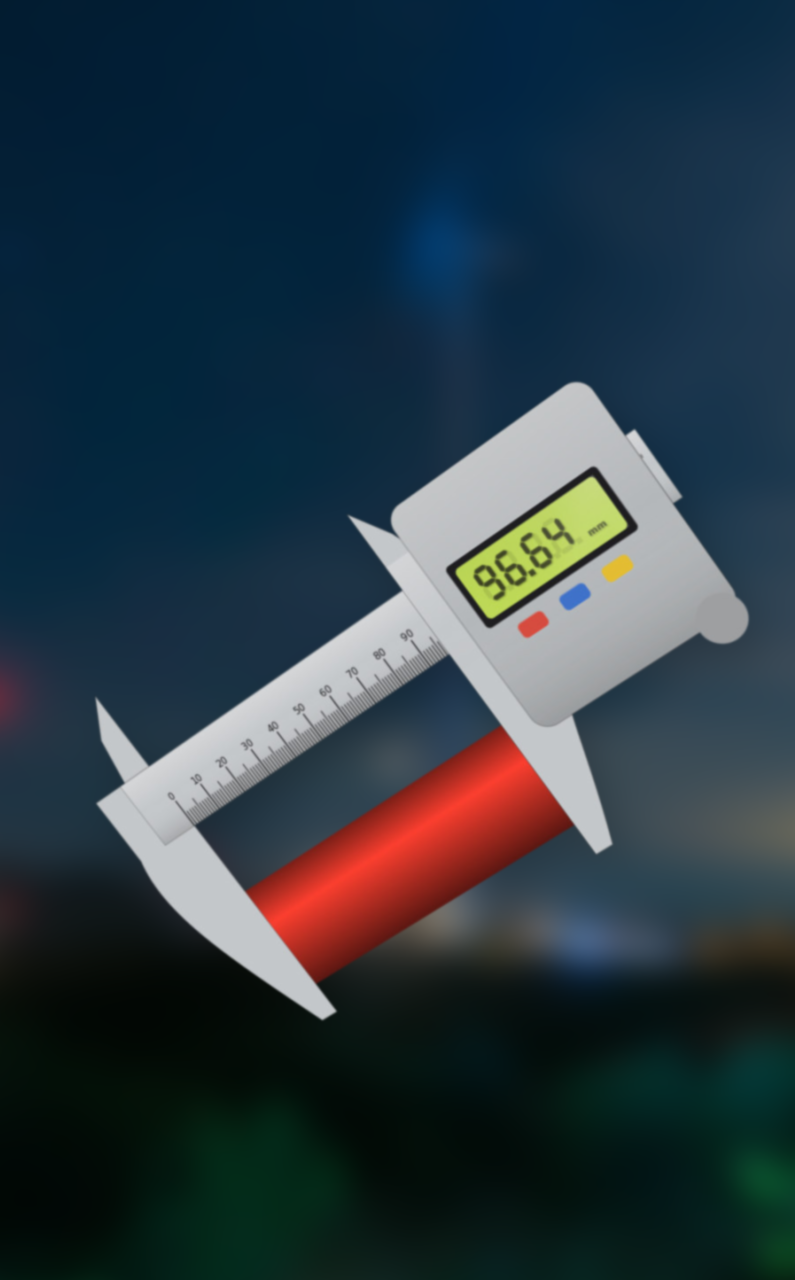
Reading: 96.64 mm
